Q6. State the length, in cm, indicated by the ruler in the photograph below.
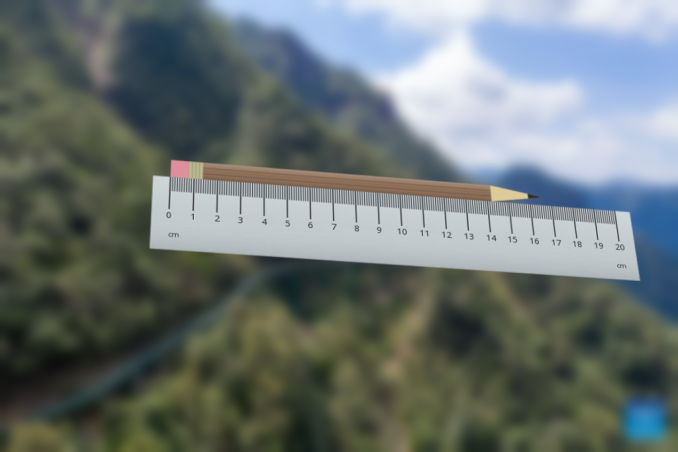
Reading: 16.5 cm
